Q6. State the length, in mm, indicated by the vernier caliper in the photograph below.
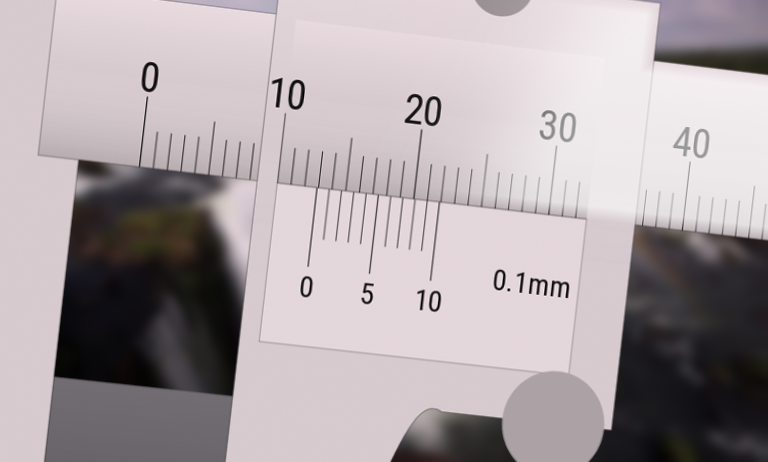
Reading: 12.9 mm
